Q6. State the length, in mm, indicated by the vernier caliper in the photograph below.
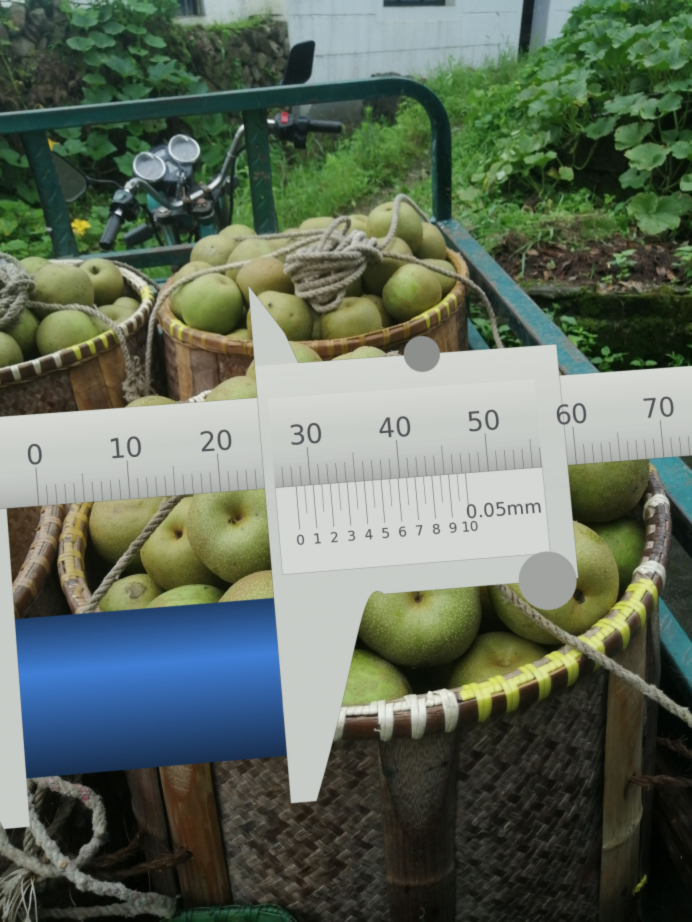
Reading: 28.4 mm
